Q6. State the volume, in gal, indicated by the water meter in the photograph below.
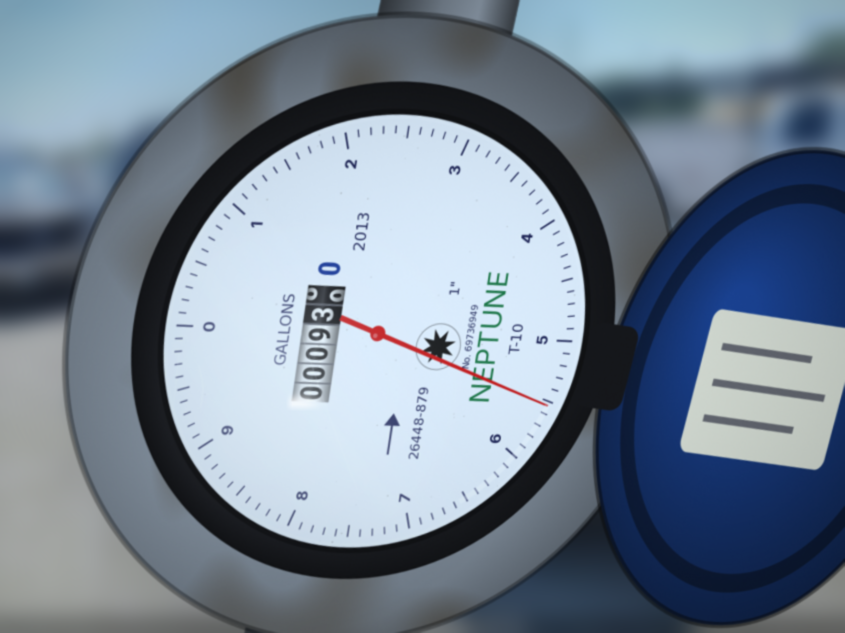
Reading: 9385.5 gal
